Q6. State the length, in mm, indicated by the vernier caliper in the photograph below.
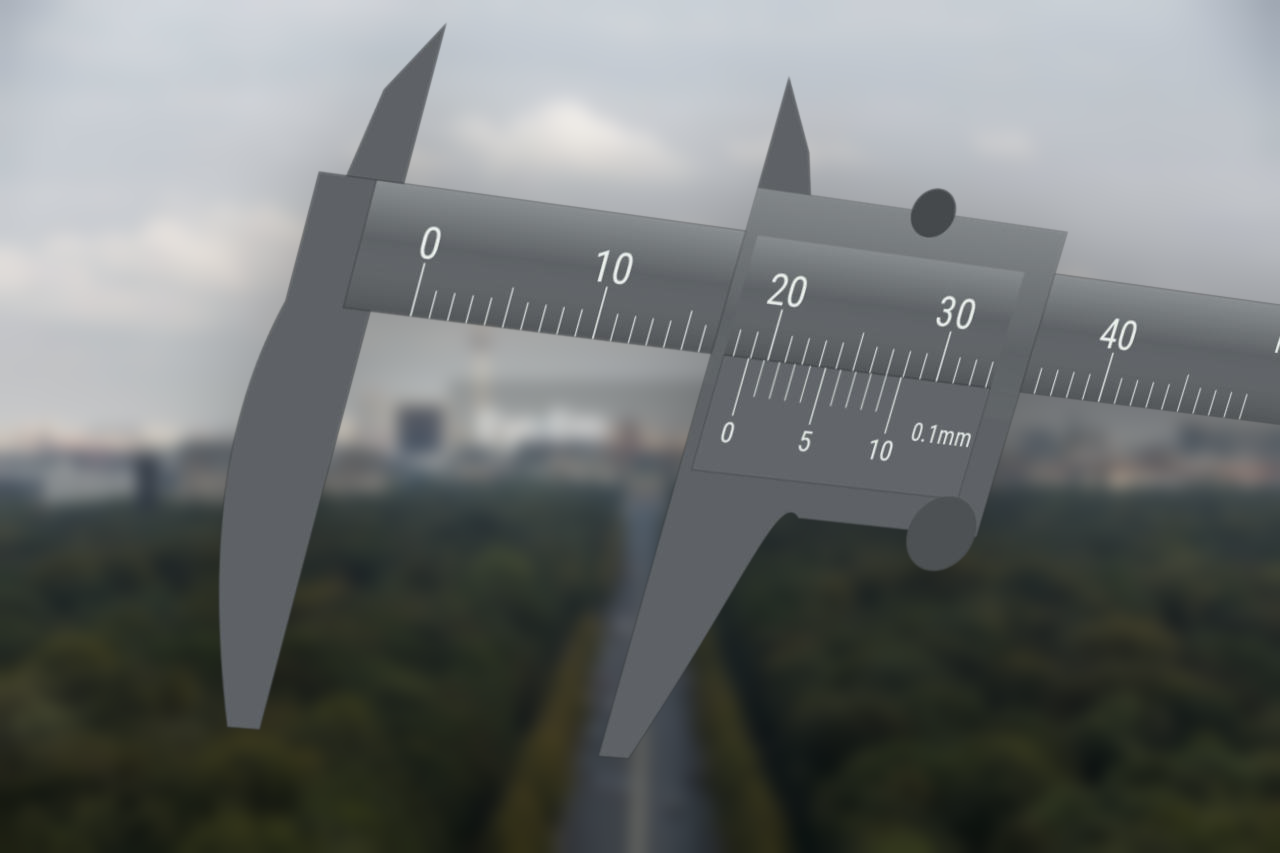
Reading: 18.9 mm
